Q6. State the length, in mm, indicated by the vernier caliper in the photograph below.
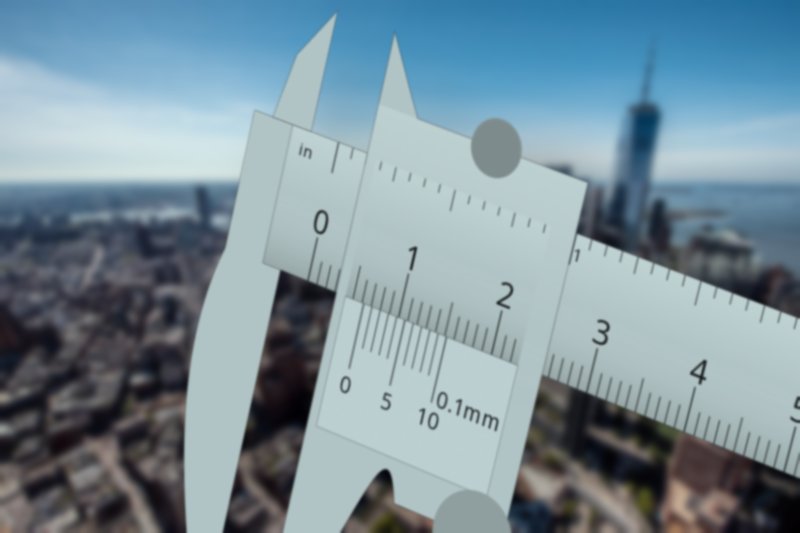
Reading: 6.2 mm
